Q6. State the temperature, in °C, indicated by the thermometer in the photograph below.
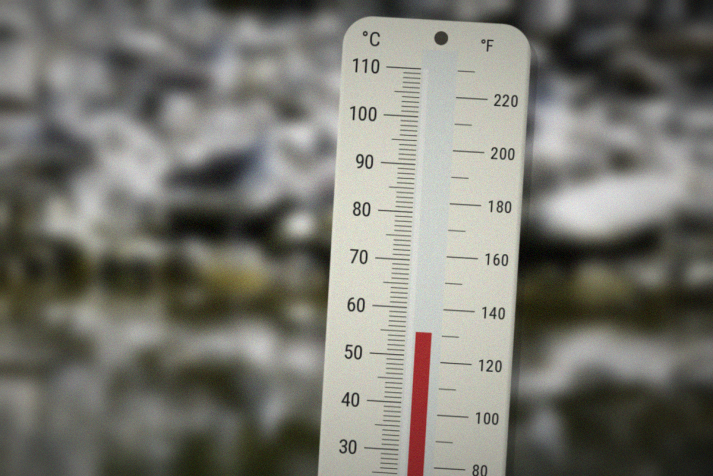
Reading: 55 °C
